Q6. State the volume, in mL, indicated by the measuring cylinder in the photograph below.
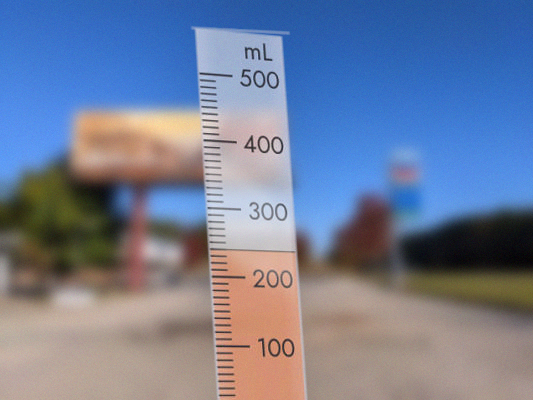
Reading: 240 mL
